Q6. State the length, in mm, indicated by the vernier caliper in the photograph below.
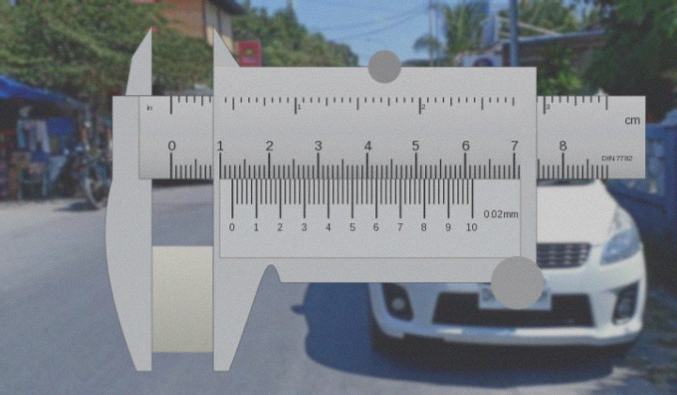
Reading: 12.5 mm
